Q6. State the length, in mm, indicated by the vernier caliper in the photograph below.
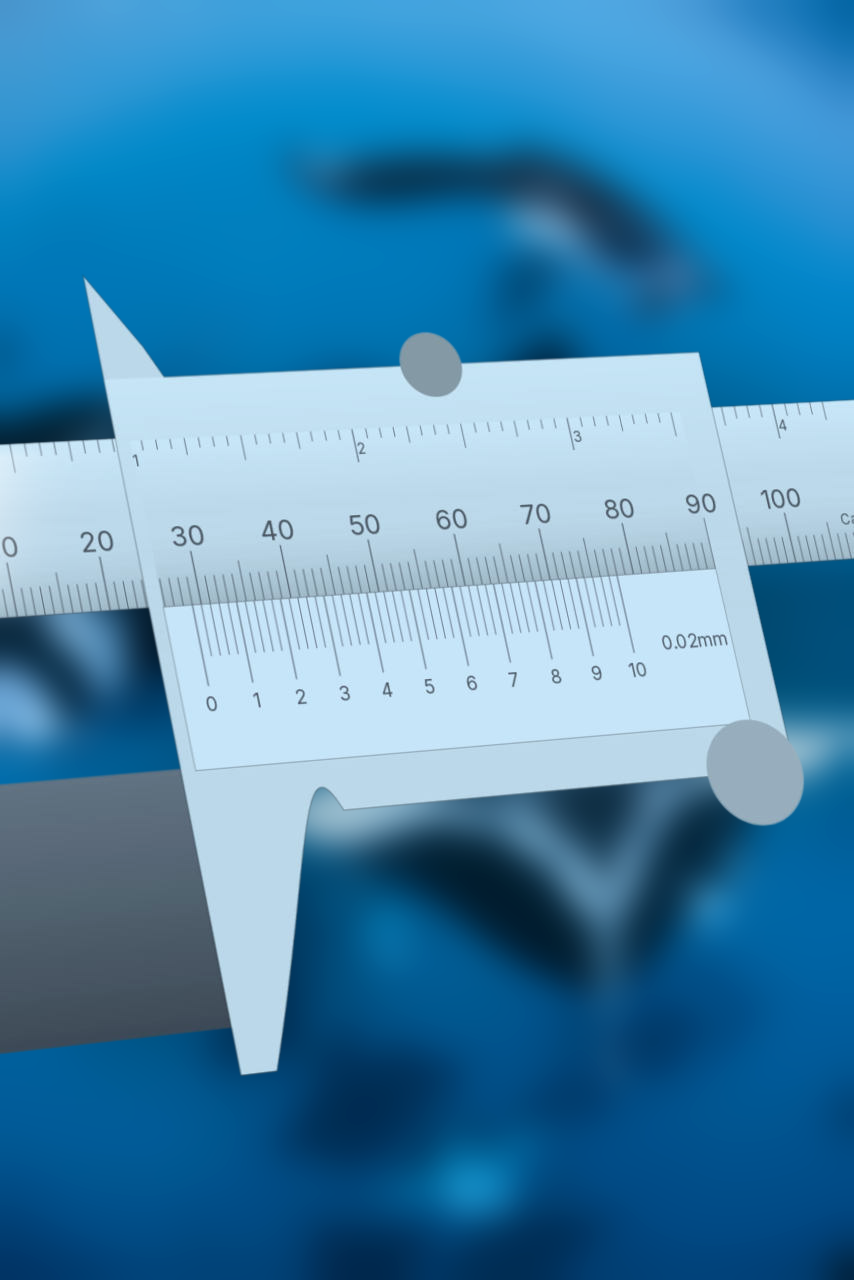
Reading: 29.0 mm
